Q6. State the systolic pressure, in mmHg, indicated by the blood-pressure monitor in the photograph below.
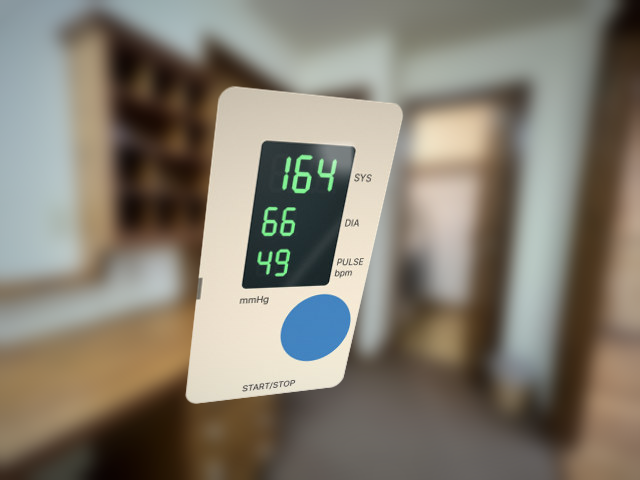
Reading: 164 mmHg
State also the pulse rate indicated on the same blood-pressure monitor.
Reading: 49 bpm
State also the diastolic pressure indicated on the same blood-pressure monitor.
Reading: 66 mmHg
